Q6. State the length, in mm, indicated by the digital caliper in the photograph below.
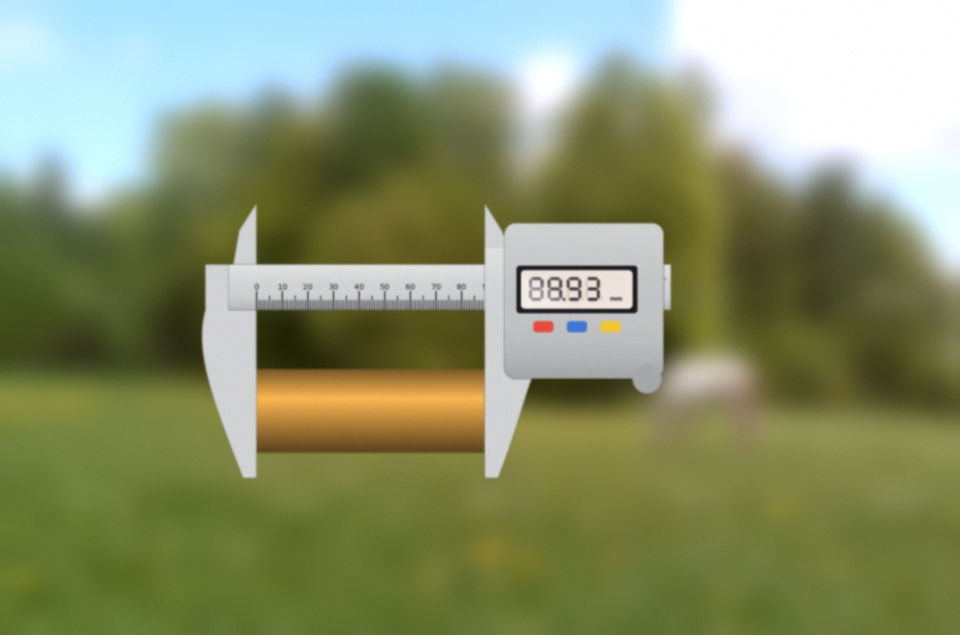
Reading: 88.93 mm
